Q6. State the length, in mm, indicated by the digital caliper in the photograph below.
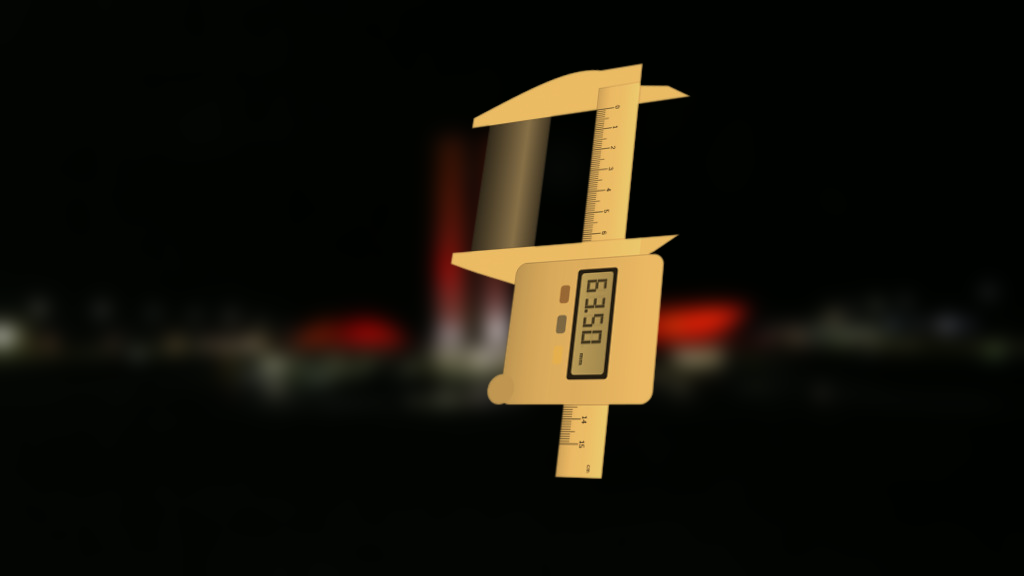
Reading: 63.50 mm
